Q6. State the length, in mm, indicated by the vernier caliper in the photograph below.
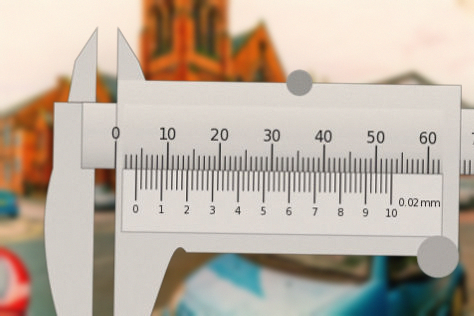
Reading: 4.0 mm
